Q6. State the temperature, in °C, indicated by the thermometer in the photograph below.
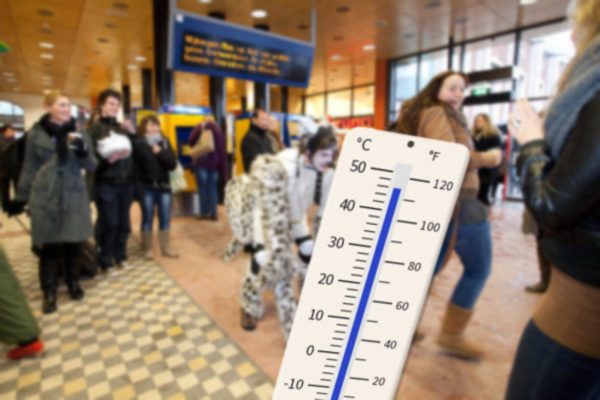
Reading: 46 °C
